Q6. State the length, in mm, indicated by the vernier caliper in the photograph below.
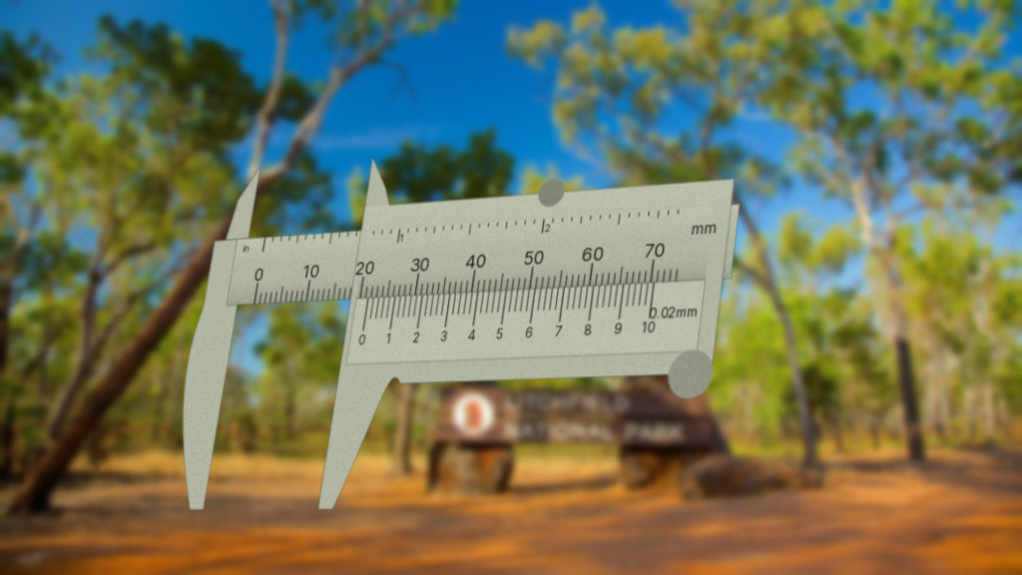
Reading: 21.5 mm
